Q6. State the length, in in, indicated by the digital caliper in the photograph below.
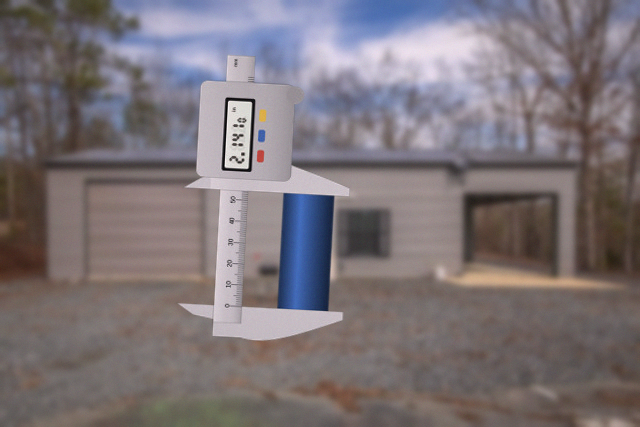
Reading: 2.1410 in
